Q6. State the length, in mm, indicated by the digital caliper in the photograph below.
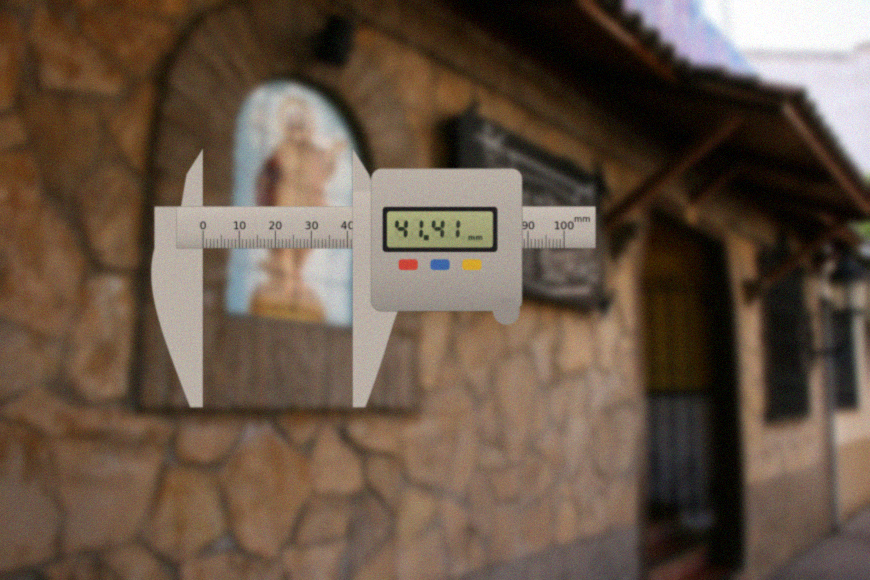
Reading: 41.41 mm
